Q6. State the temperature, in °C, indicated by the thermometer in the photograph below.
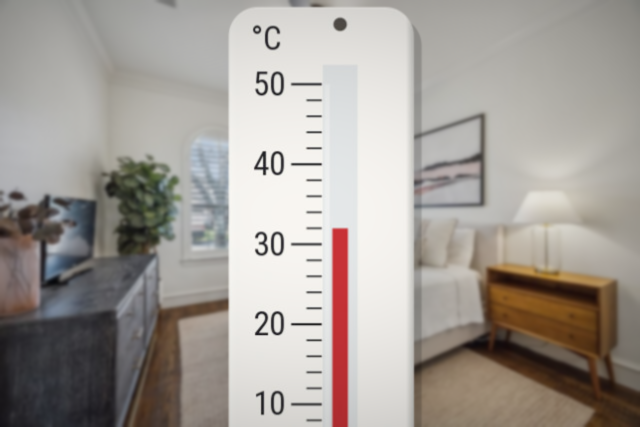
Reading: 32 °C
